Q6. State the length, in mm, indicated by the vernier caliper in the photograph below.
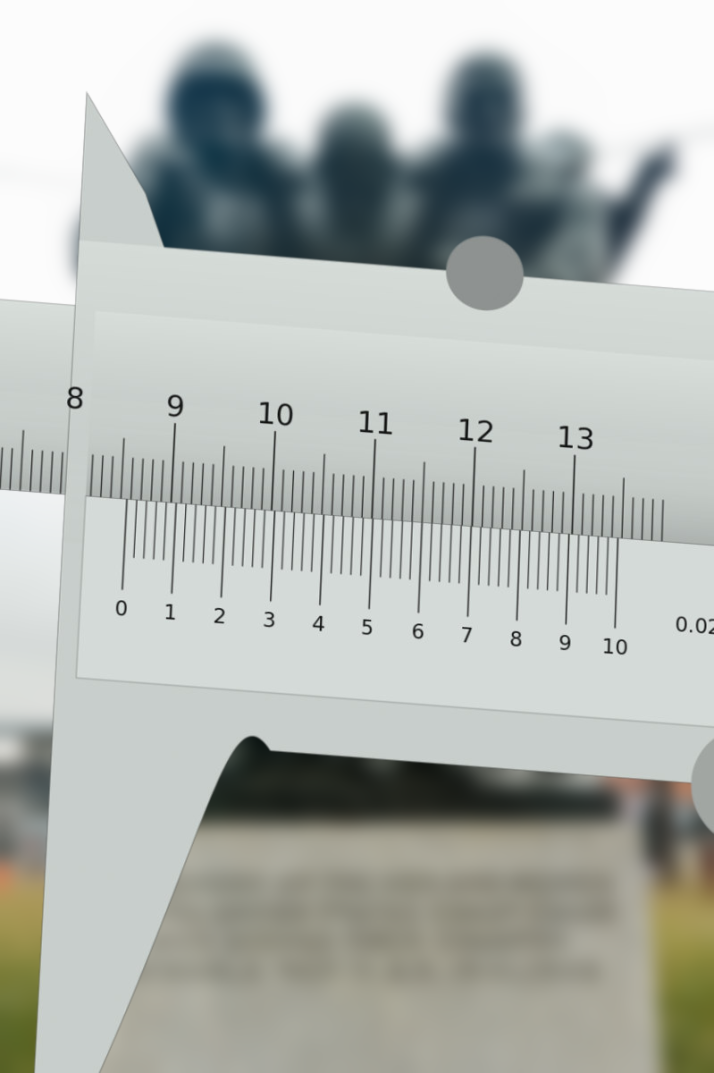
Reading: 85.6 mm
